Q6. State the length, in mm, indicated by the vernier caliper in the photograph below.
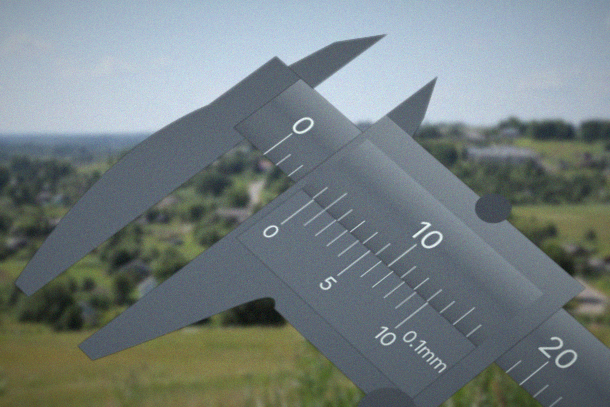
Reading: 4.1 mm
